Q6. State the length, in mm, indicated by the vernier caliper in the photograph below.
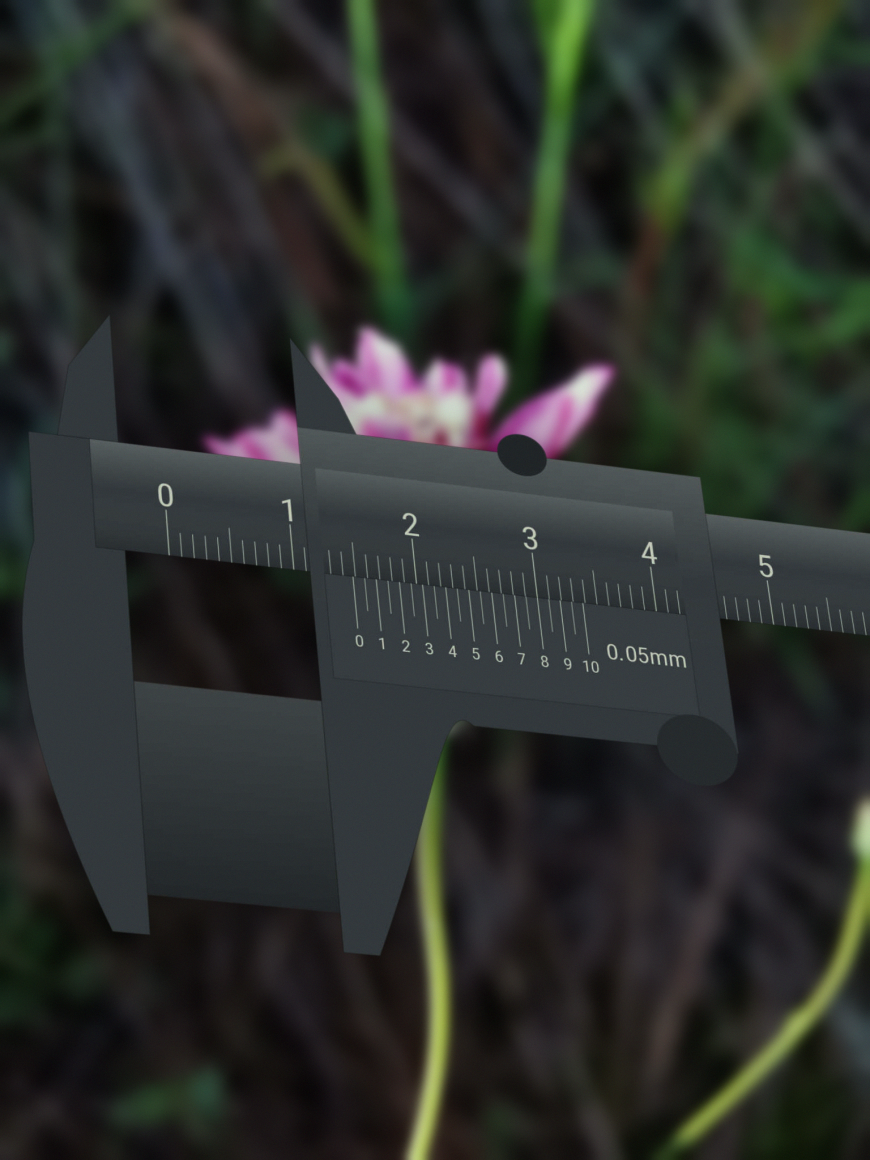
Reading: 14.8 mm
